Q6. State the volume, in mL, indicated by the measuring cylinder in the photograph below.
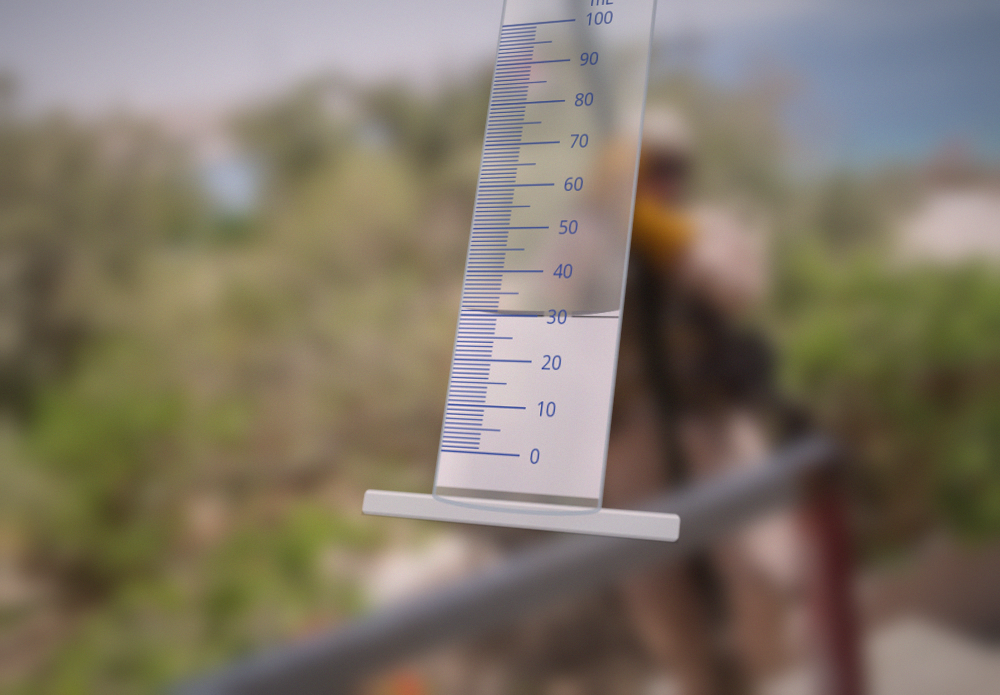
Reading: 30 mL
